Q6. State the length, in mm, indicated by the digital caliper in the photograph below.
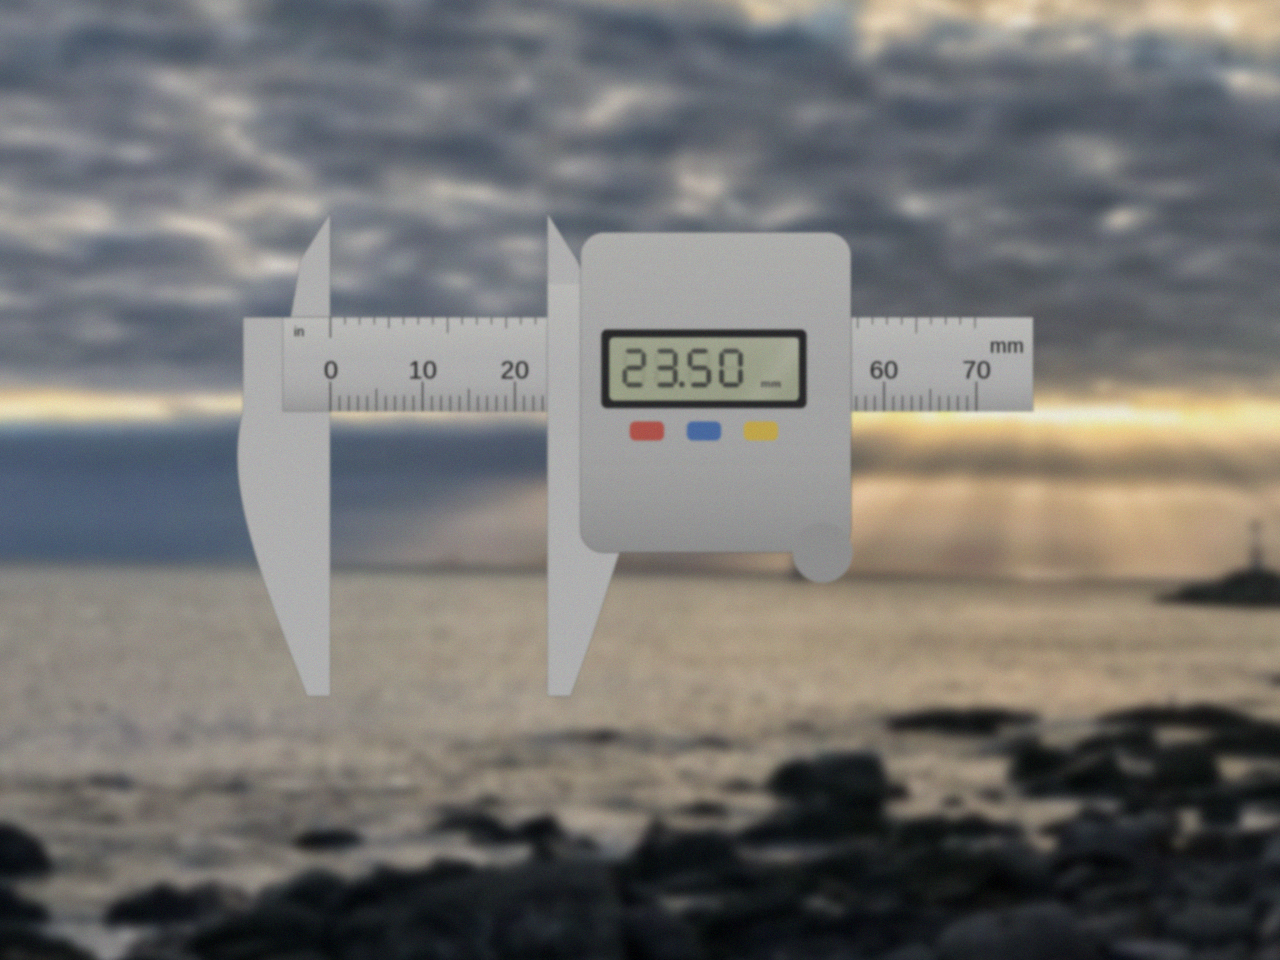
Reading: 23.50 mm
